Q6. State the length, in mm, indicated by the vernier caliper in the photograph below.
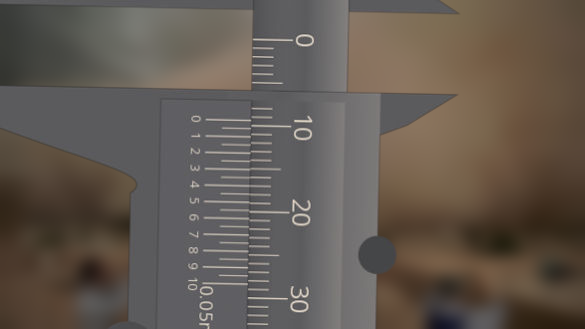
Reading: 9.4 mm
